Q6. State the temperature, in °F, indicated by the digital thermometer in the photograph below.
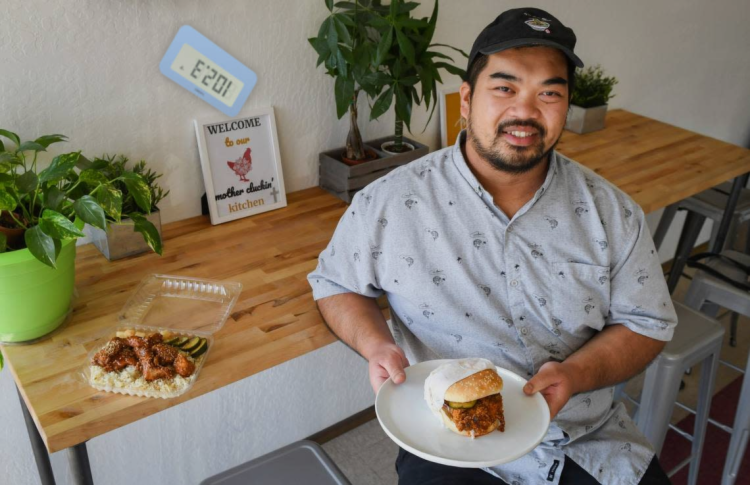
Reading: 102.3 °F
